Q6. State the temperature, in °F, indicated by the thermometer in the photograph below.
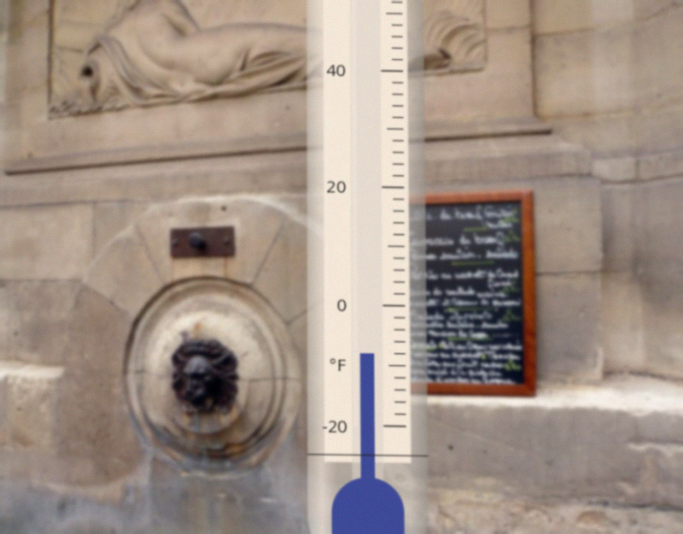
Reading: -8 °F
